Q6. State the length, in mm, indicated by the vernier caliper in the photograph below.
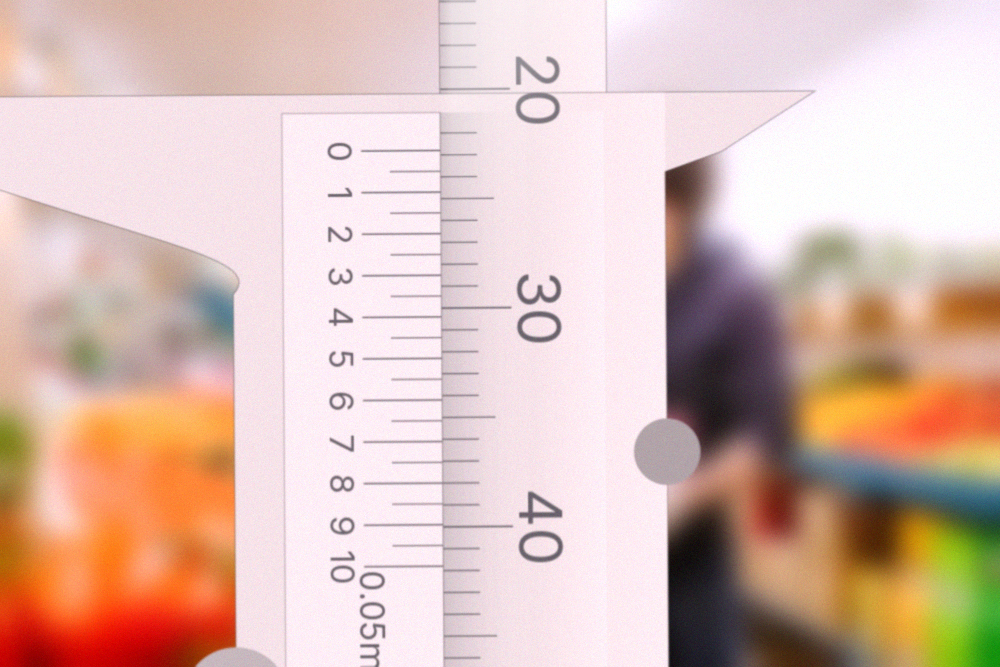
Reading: 22.8 mm
